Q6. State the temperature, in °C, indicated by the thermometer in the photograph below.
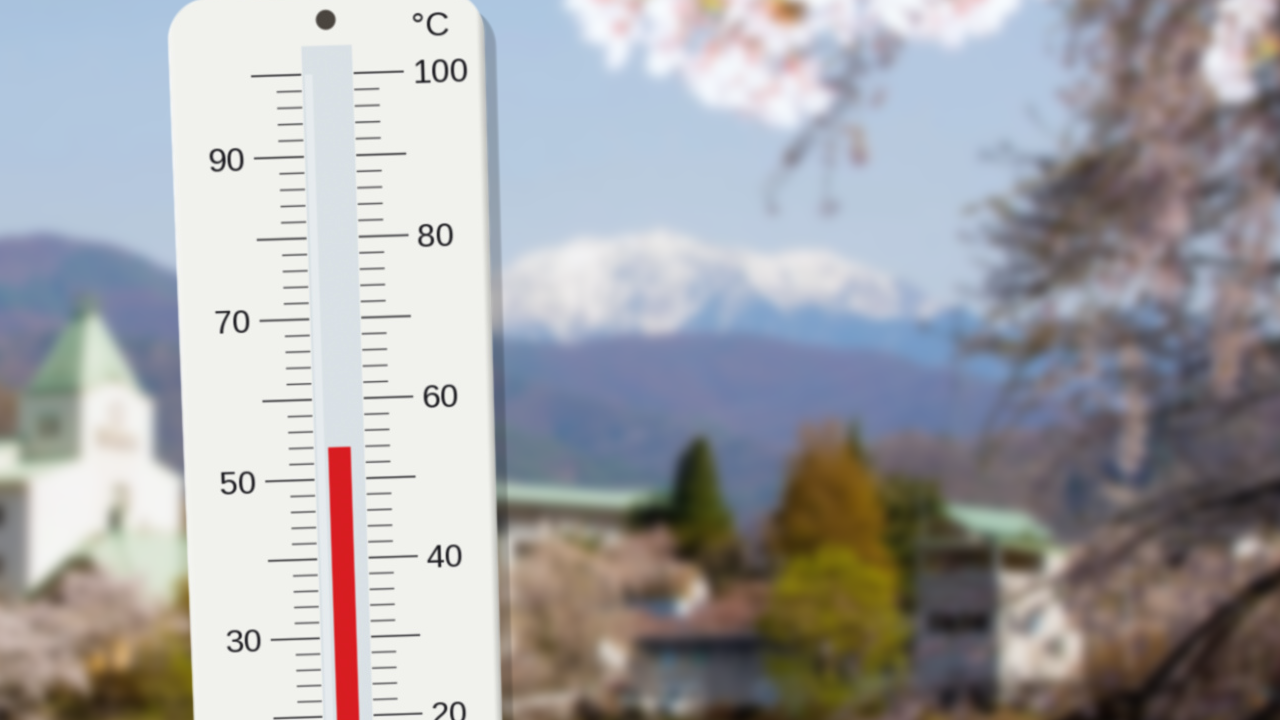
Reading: 54 °C
